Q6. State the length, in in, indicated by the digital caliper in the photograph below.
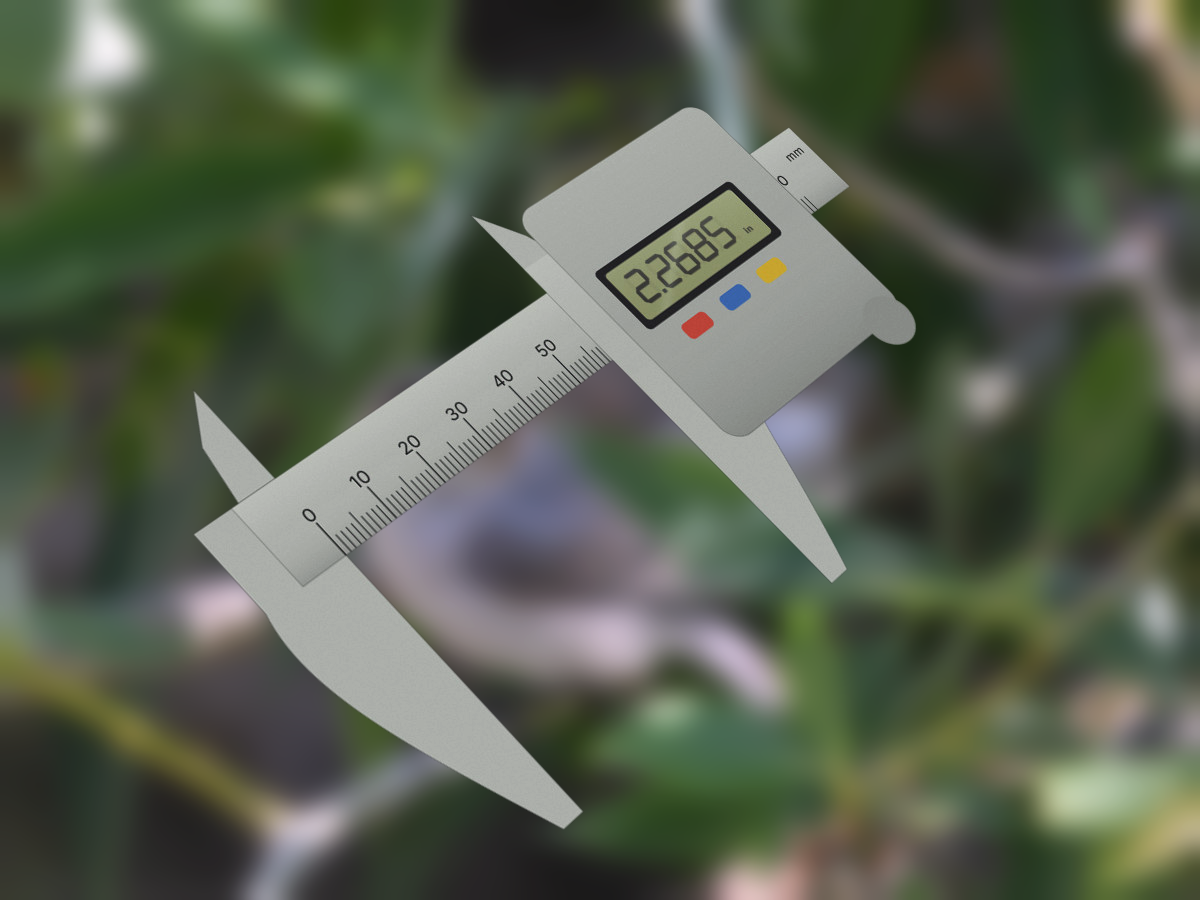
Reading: 2.2685 in
